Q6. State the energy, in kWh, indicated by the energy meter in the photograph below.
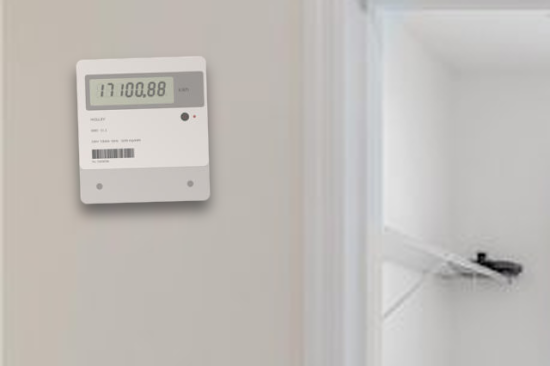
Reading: 17100.88 kWh
